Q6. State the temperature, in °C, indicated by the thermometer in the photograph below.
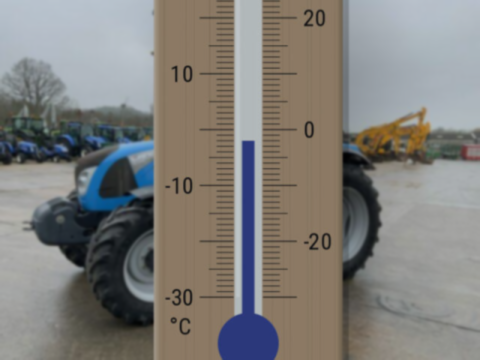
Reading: -2 °C
